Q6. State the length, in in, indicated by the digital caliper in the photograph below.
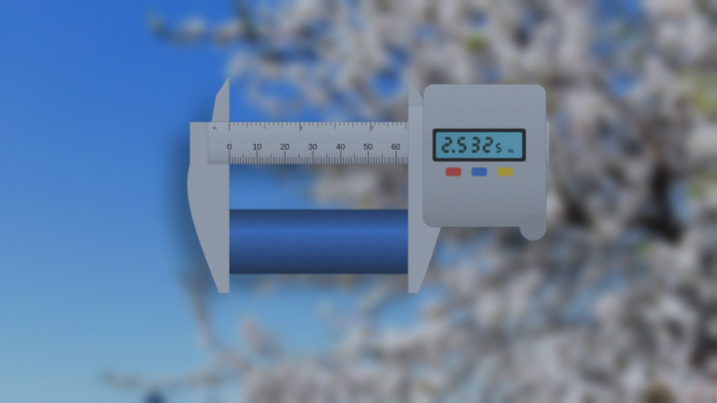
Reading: 2.5325 in
